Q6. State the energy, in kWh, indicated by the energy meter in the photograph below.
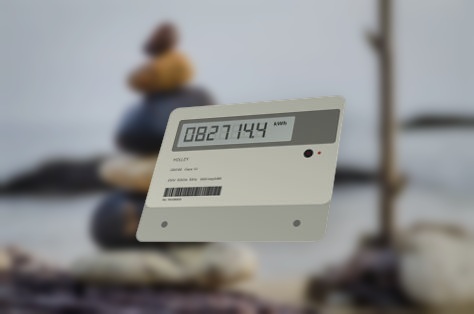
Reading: 82714.4 kWh
